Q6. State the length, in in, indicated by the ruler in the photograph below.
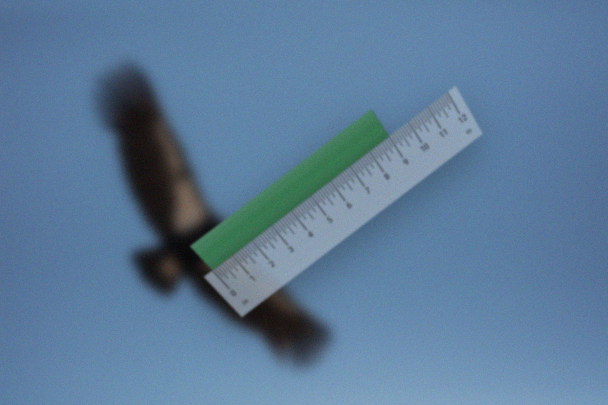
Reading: 9 in
